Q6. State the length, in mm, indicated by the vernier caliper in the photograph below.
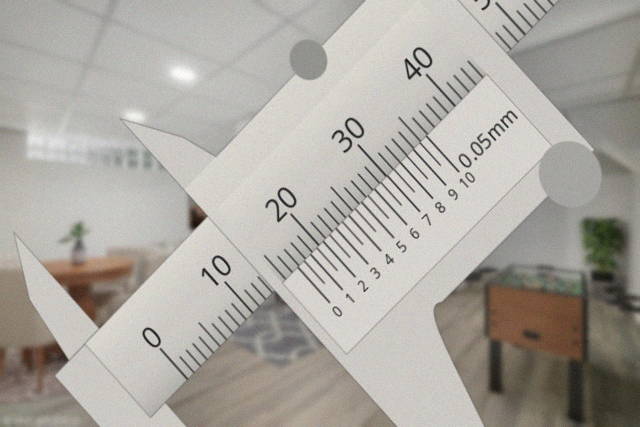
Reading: 16.8 mm
